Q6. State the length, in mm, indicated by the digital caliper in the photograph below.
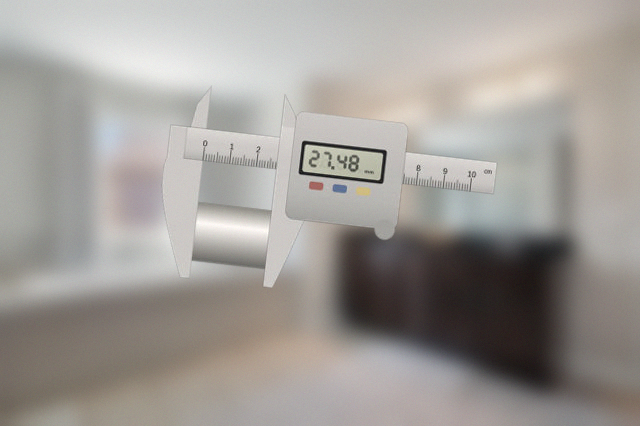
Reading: 27.48 mm
